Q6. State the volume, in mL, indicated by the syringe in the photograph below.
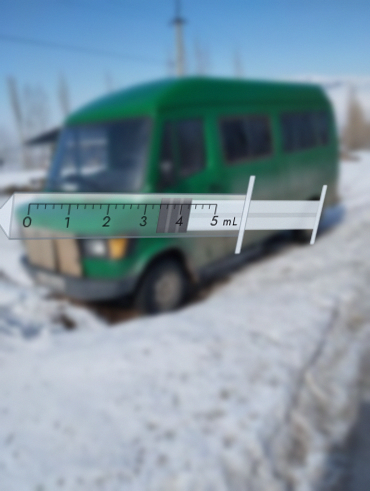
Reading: 3.4 mL
